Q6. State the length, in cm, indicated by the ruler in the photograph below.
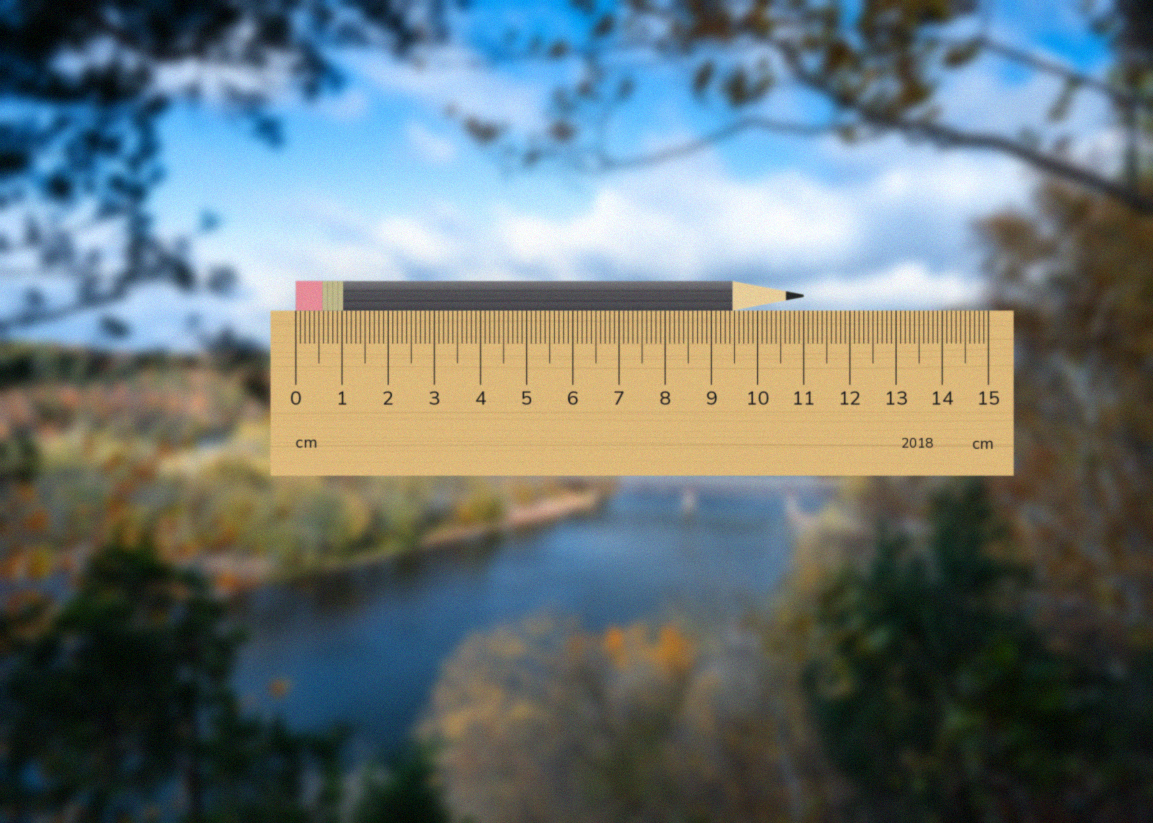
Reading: 11 cm
